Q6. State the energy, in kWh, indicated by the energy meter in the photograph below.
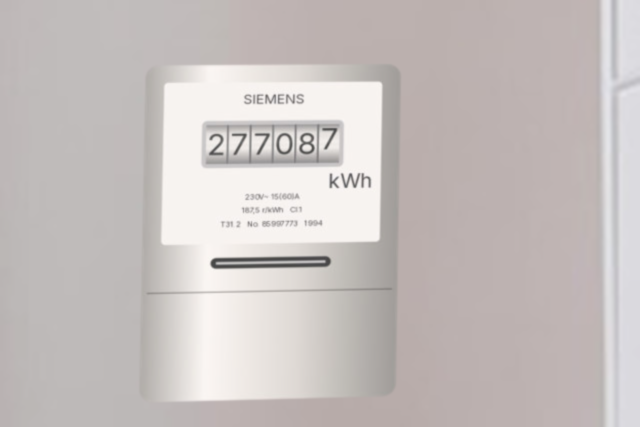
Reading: 277087 kWh
